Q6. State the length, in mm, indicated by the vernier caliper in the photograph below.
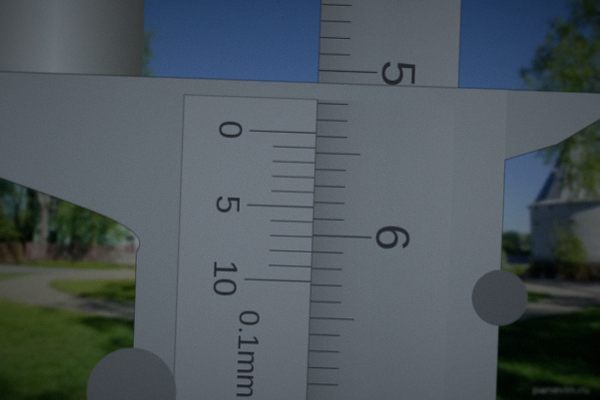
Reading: 53.8 mm
